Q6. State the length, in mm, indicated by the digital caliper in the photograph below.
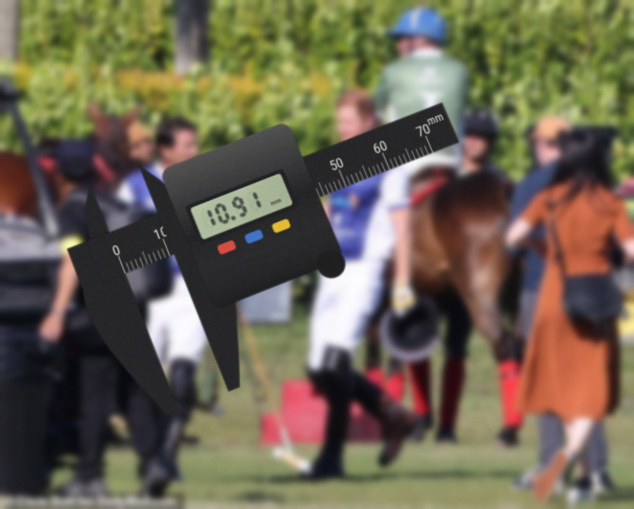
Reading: 10.91 mm
